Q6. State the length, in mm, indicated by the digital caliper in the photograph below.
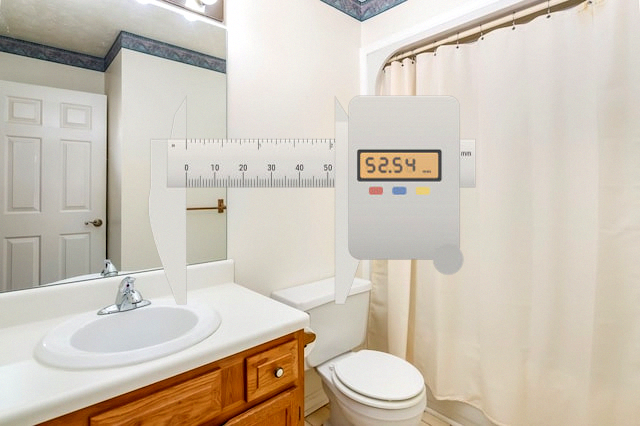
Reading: 52.54 mm
